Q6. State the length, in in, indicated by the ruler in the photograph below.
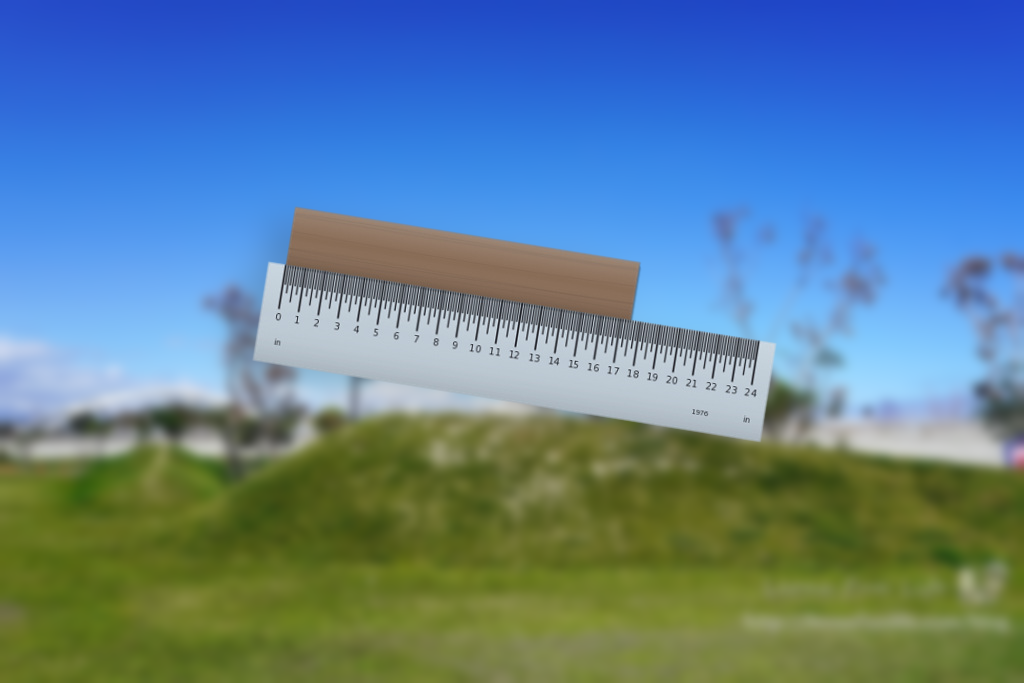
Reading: 17.5 in
